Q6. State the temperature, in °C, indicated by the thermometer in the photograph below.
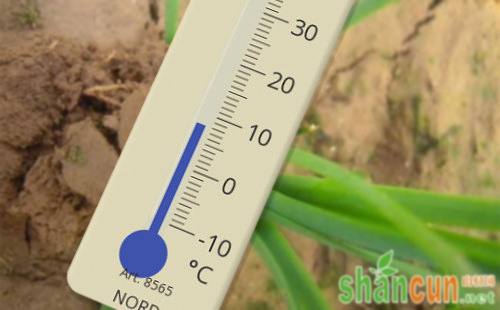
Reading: 8 °C
